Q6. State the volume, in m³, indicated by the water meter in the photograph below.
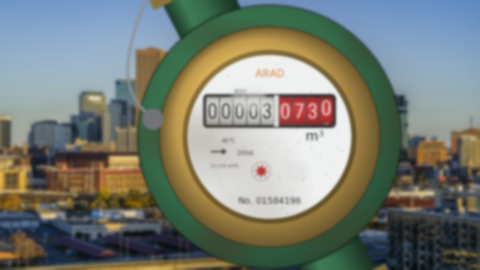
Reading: 3.0730 m³
